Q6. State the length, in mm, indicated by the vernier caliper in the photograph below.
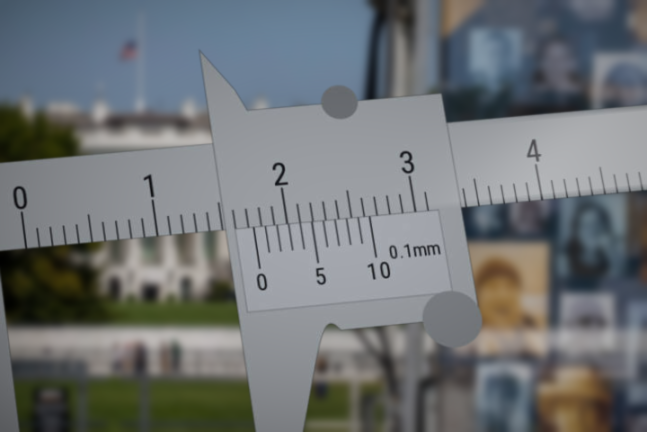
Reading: 17.4 mm
